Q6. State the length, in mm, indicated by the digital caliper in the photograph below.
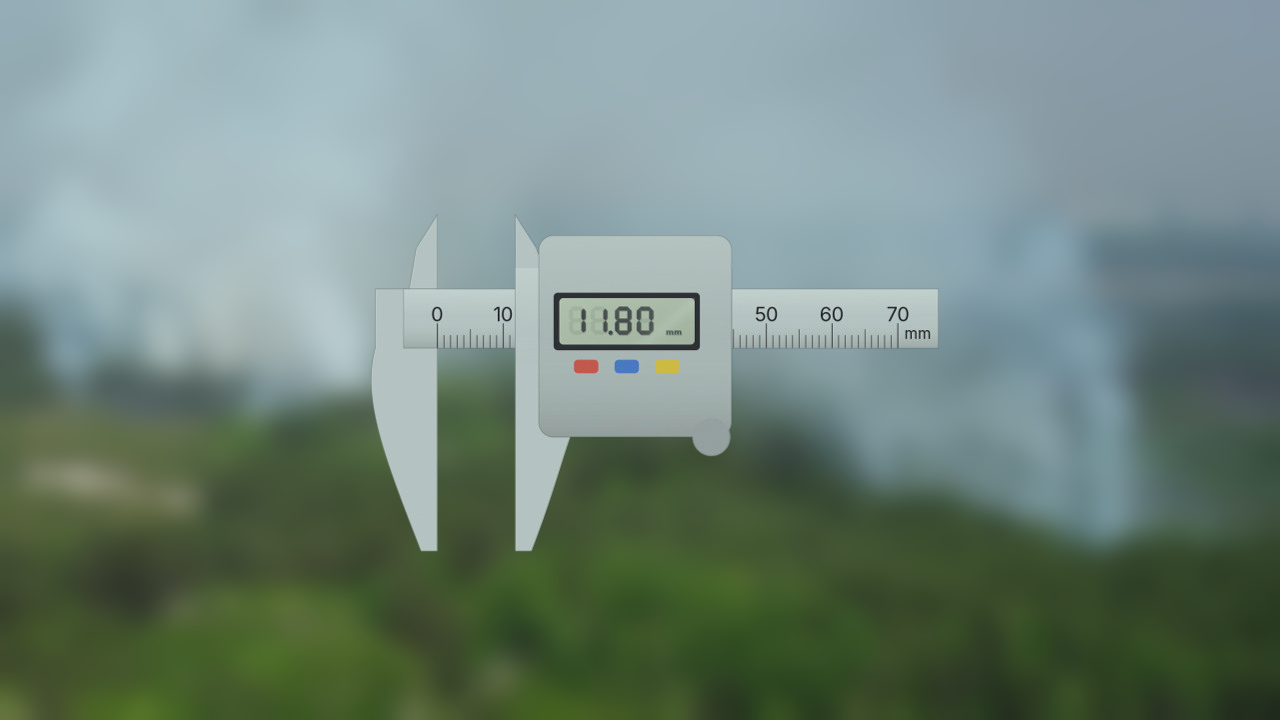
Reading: 11.80 mm
